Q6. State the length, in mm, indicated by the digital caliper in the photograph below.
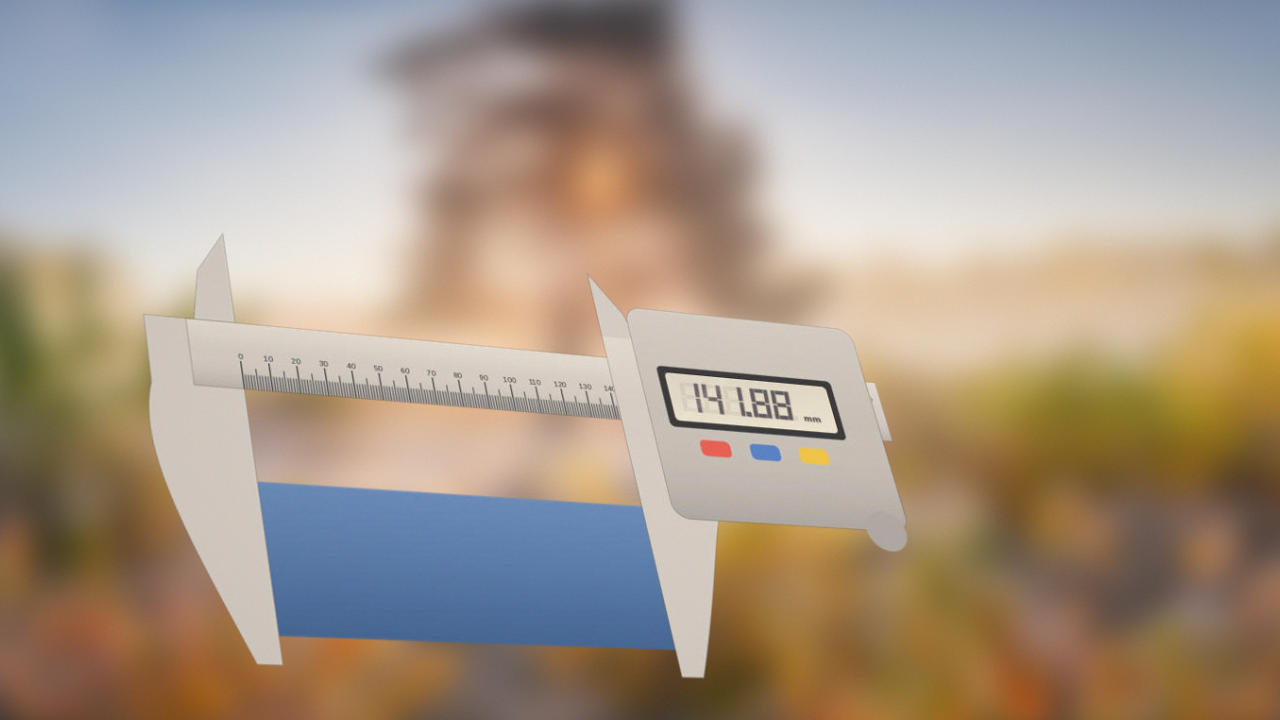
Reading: 141.88 mm
